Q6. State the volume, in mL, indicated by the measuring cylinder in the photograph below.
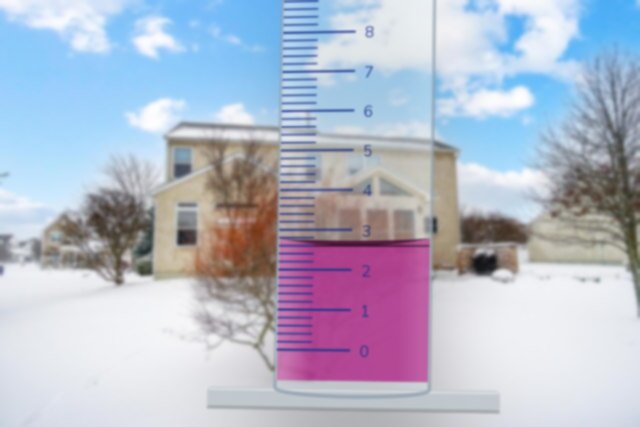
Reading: 2.6 mL
